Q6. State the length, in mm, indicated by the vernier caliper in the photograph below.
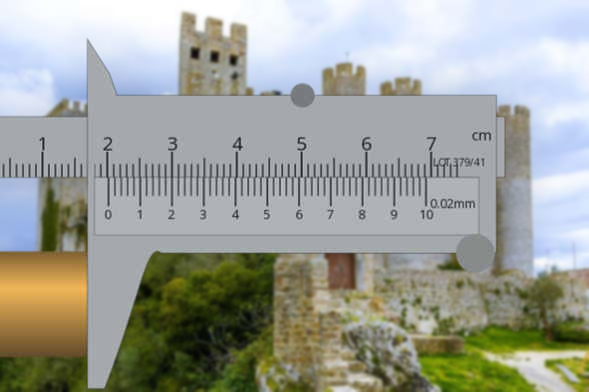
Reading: 20.2 mm
